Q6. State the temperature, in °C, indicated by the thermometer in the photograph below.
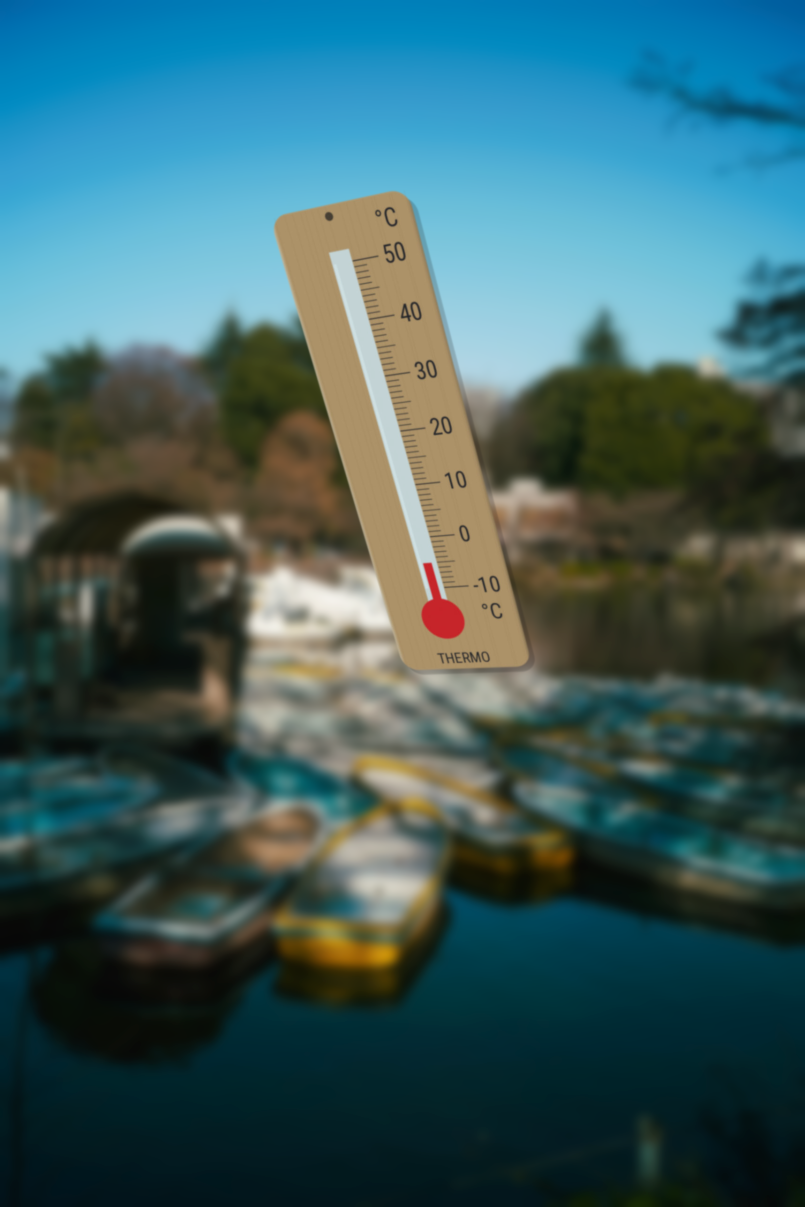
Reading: -5 °C
